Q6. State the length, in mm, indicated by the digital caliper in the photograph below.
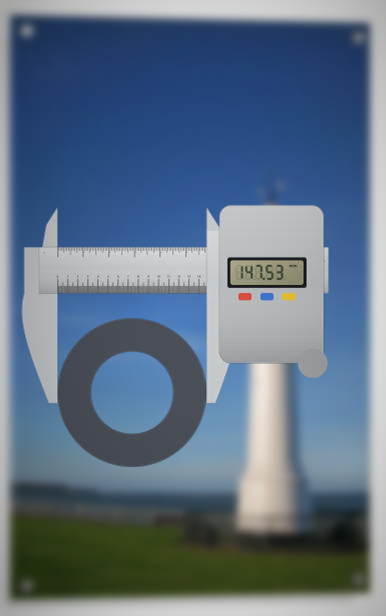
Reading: 147.53 mm
